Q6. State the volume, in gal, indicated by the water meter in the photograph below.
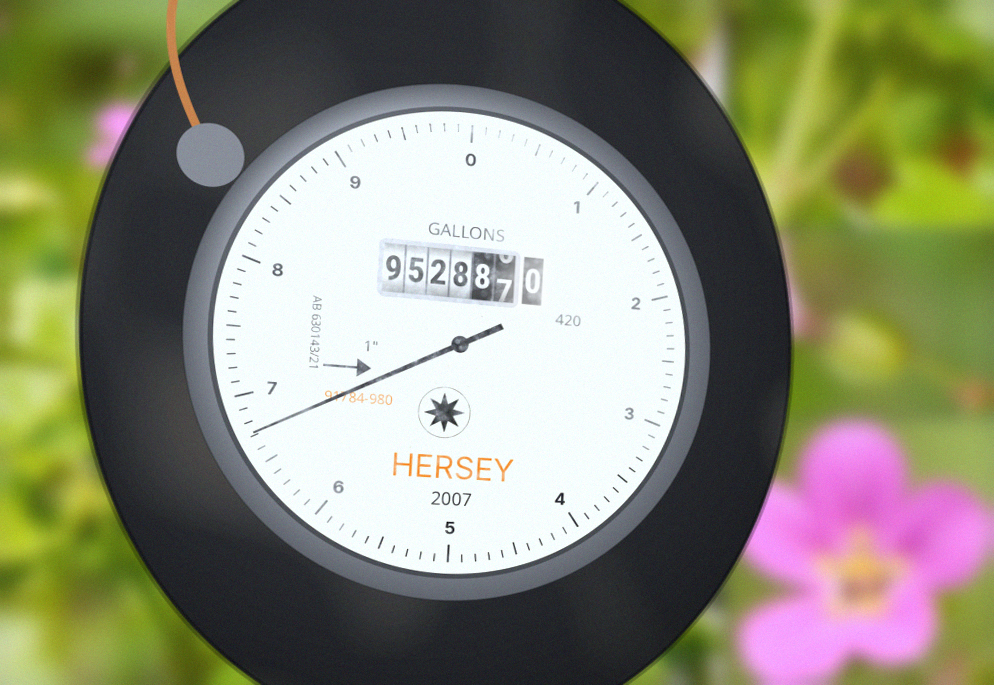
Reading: 9528866.7 gal
